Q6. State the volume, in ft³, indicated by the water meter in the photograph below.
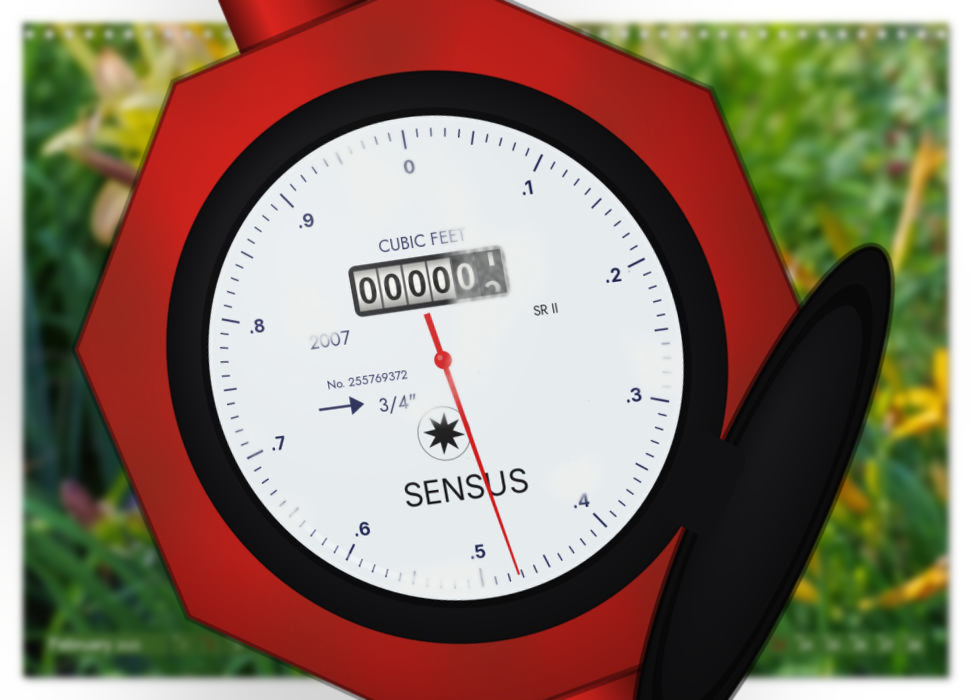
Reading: 1.47 ft³
